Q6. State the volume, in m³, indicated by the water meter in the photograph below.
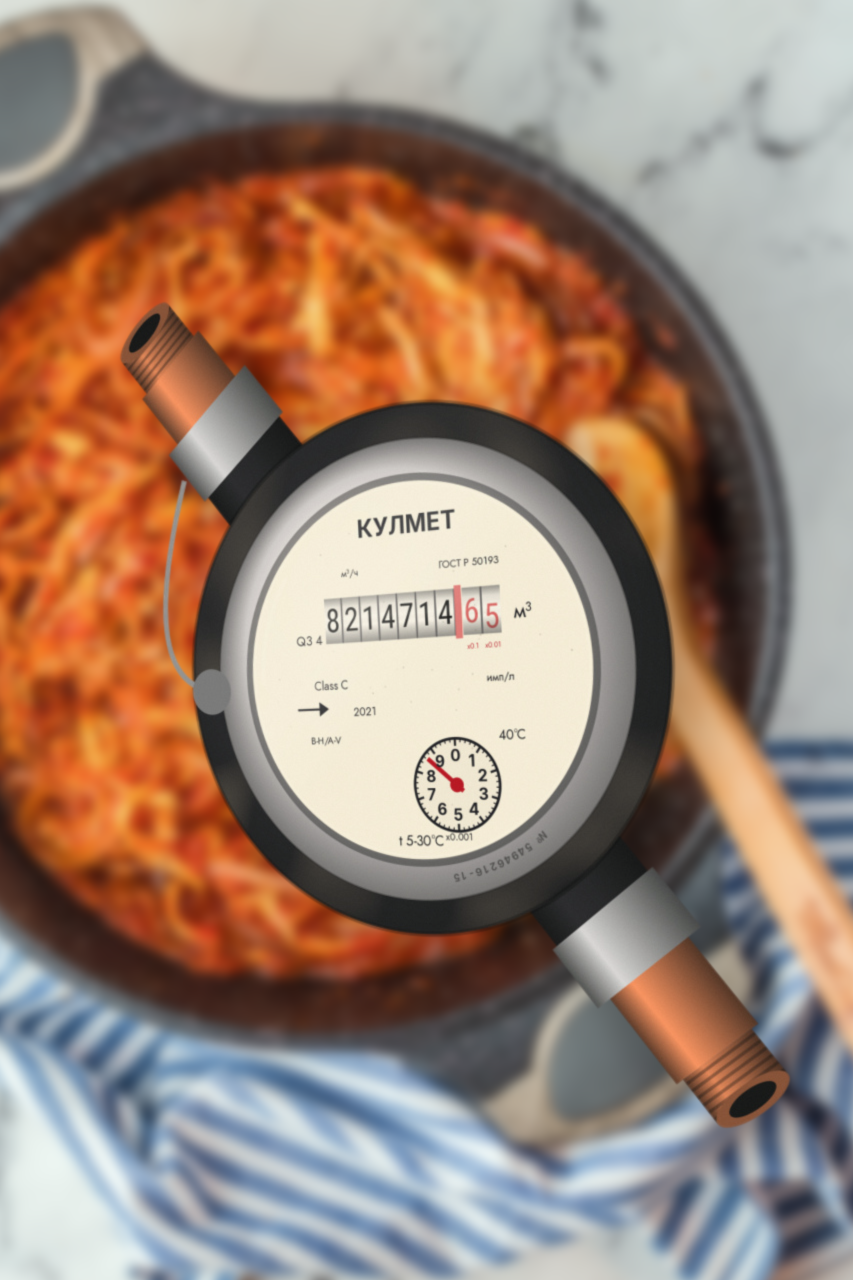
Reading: 8214714.648 m³
